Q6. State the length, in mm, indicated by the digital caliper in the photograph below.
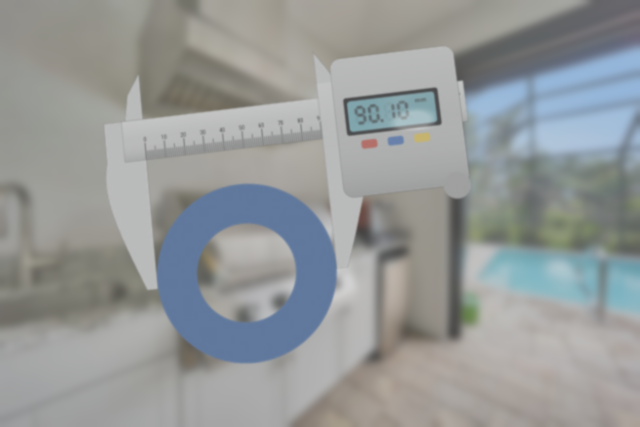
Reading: 90.10 mm
